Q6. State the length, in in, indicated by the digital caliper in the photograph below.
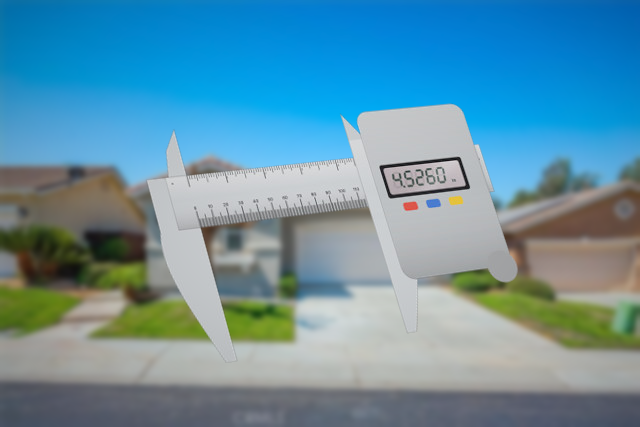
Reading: 4.5260 in
